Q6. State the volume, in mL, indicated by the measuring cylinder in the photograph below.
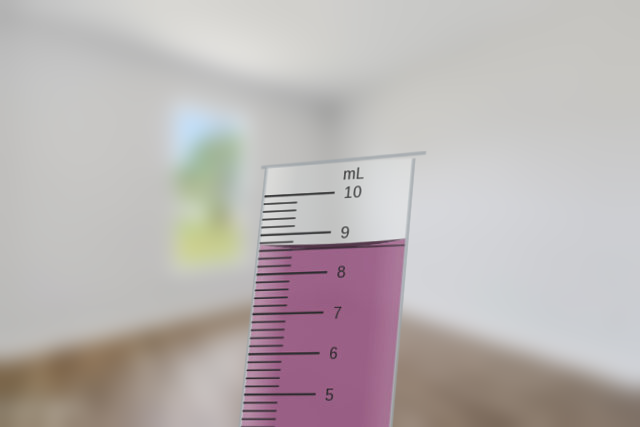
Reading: 8.6 mL
